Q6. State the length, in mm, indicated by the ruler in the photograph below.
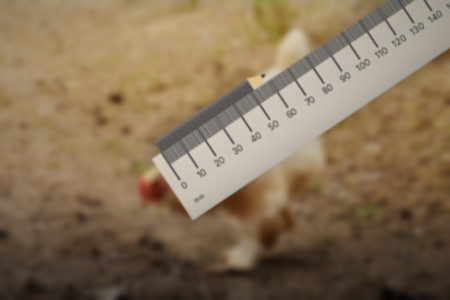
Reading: 60 mm
